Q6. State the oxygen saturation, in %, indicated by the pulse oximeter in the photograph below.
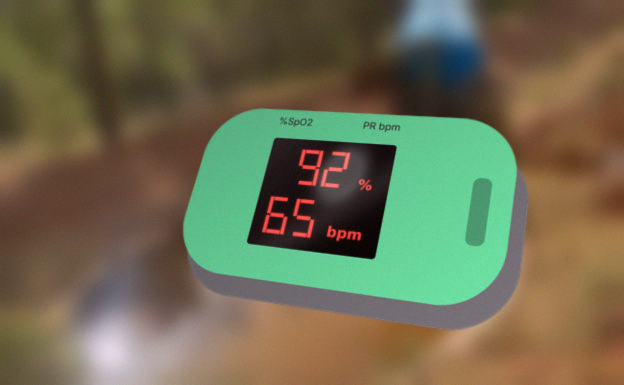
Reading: 92 %
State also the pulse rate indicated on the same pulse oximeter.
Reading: 65 bpm
